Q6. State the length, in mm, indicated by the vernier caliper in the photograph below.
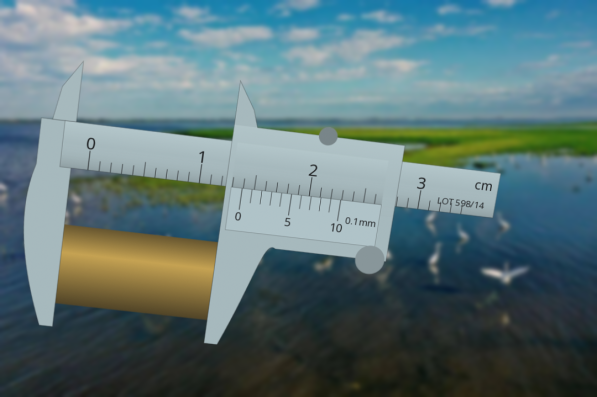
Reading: 13.9 mm
